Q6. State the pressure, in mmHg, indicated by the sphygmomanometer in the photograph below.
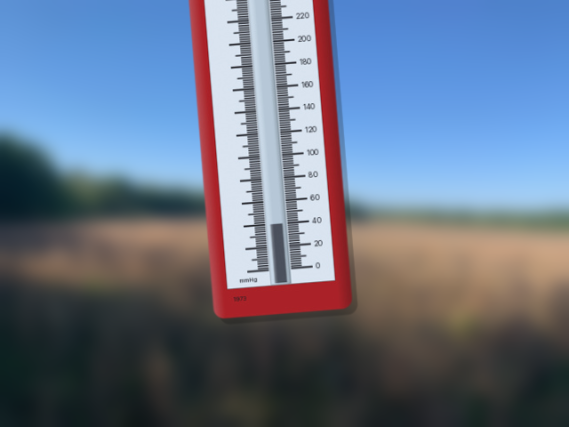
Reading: 40 mmHg
